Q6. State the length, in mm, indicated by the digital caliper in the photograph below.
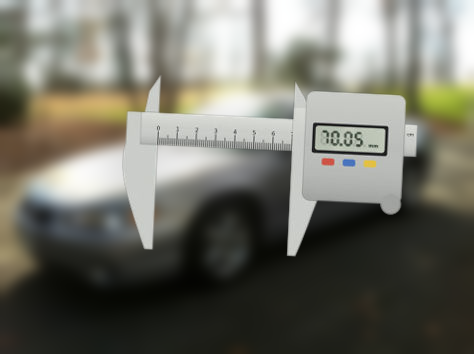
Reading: 70.05 mm
